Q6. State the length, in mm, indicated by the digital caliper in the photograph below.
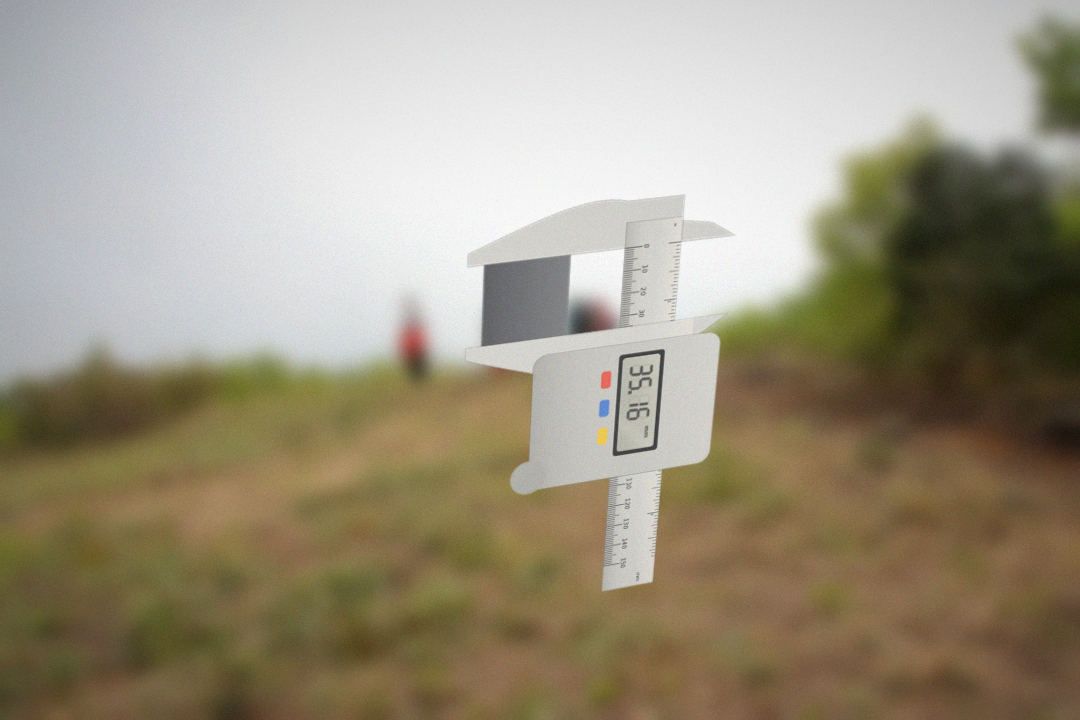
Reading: 35.16 mm
